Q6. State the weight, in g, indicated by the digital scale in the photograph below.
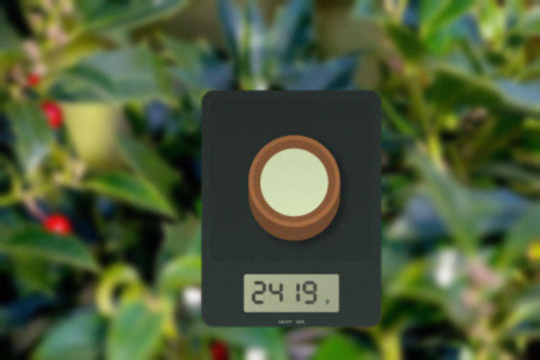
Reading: 2419 g
